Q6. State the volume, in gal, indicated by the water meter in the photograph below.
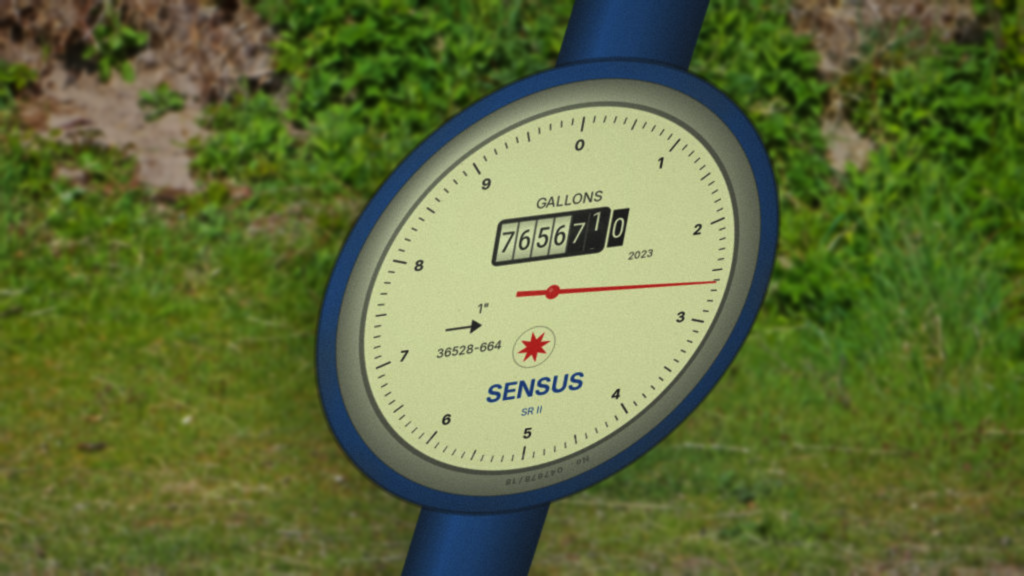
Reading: 7656712.6 gal
